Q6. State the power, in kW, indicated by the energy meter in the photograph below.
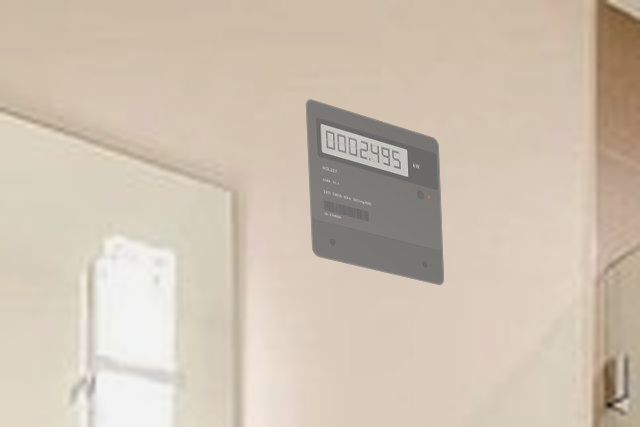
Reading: 2.495 kW
